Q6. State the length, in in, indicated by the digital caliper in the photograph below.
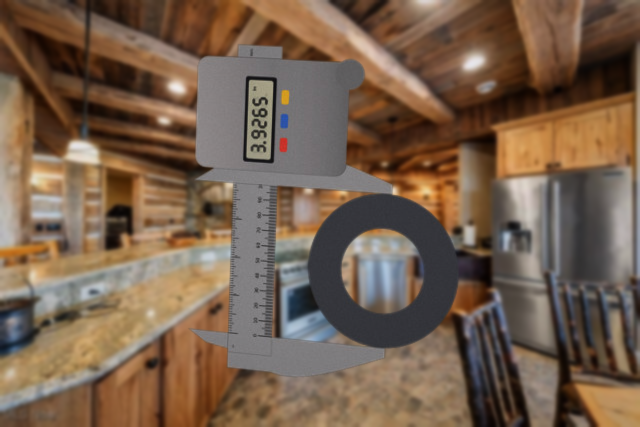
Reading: 3.9265 in
